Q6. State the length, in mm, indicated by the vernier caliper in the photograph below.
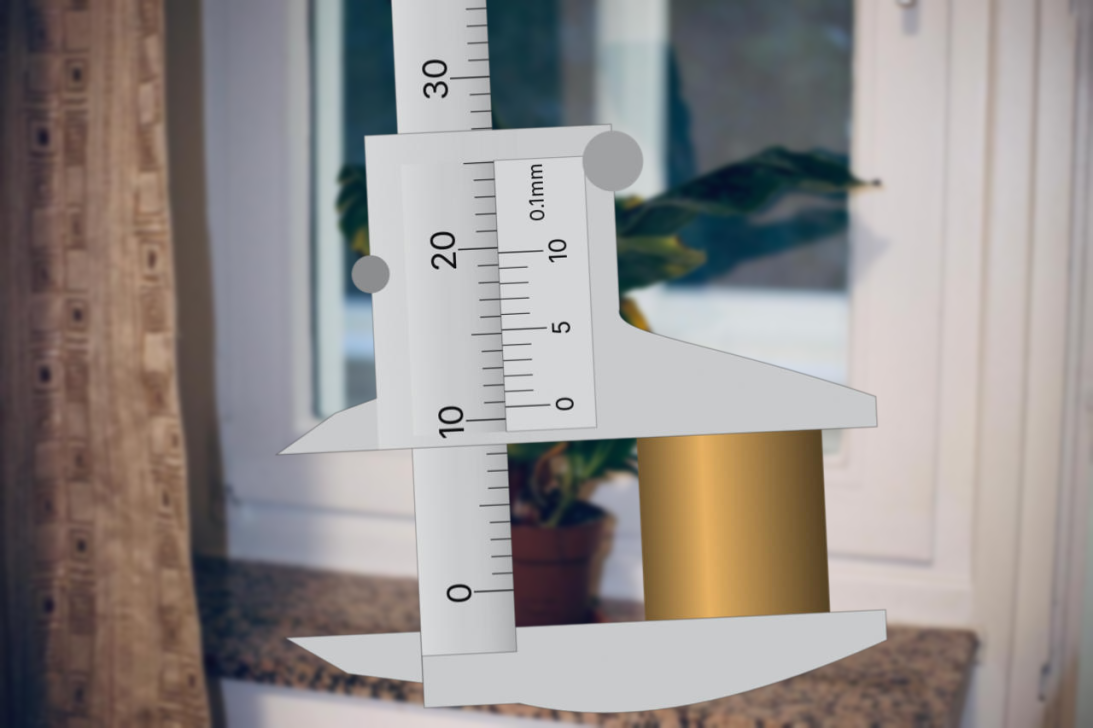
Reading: 10.7 mm
